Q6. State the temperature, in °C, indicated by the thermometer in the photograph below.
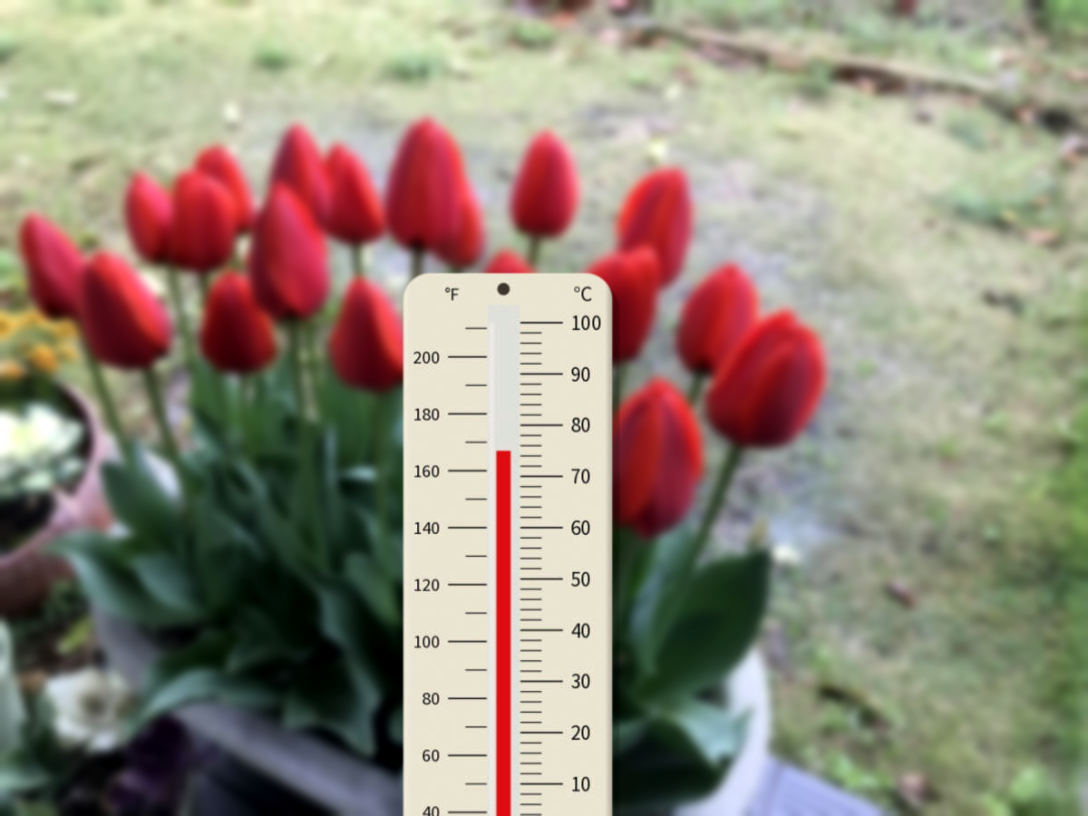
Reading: 75 °C
